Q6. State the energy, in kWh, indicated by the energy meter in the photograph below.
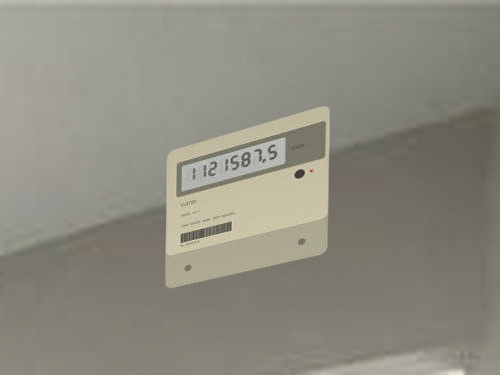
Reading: 1121587.5 kWh
